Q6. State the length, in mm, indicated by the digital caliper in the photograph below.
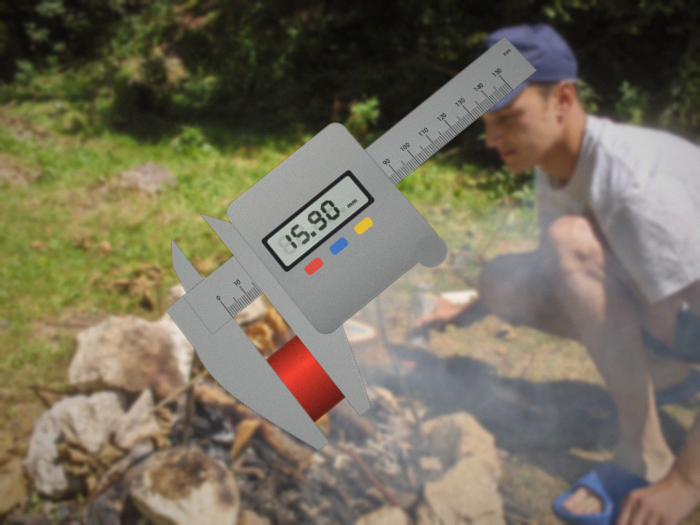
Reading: 15.90 mm
